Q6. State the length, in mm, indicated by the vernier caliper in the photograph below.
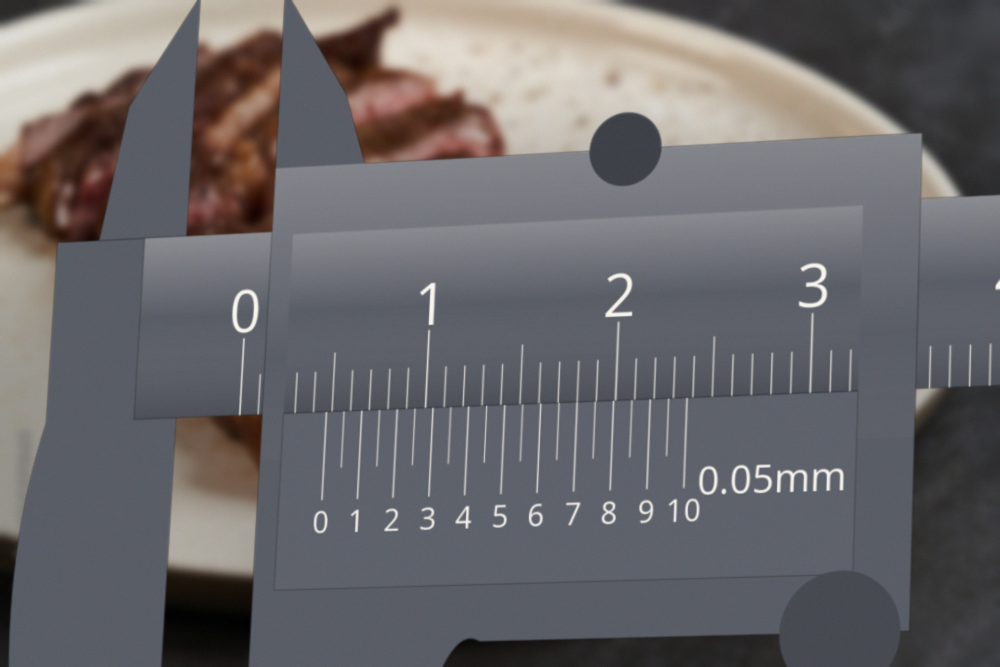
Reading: 4.7 mm
